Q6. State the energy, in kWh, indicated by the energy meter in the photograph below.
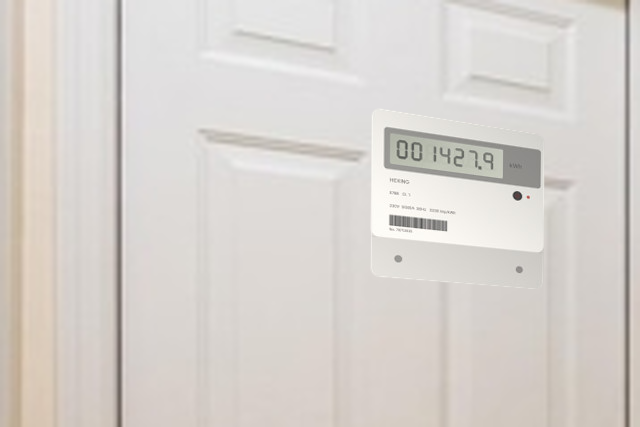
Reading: 1427.9 kWh
